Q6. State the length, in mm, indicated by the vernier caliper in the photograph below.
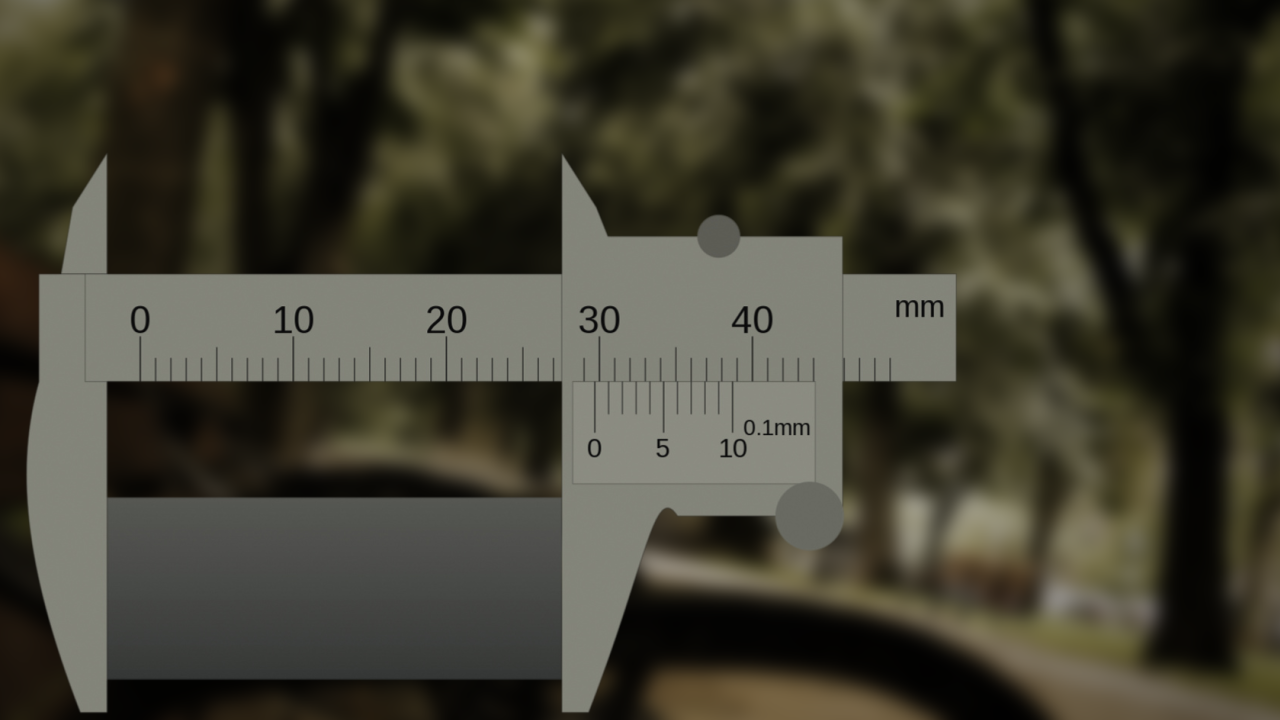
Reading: 29.7 mm
